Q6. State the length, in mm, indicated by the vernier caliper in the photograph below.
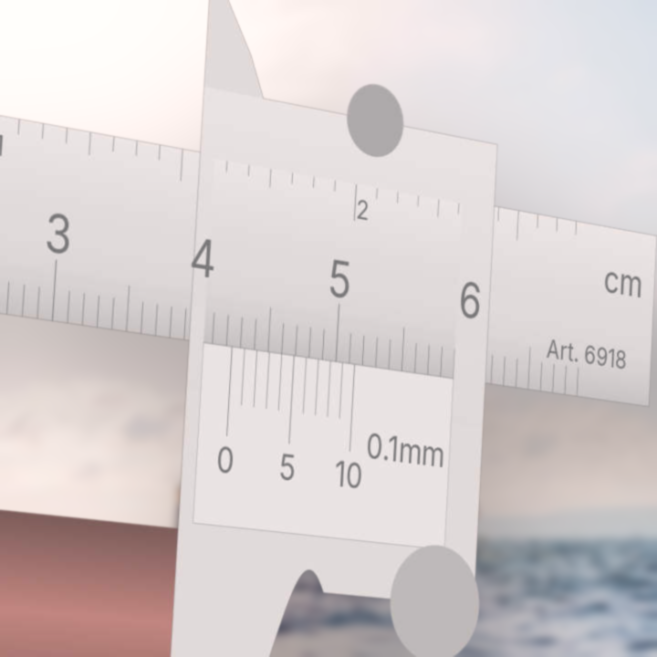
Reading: 42.4 mm
